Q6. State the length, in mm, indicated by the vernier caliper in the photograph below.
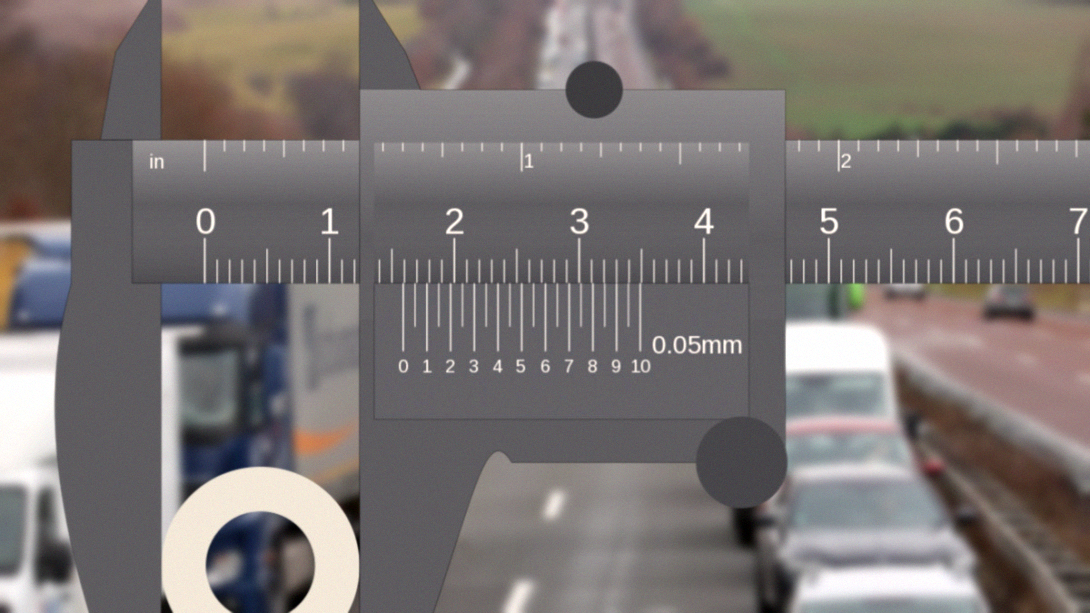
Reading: 15.9 mm
